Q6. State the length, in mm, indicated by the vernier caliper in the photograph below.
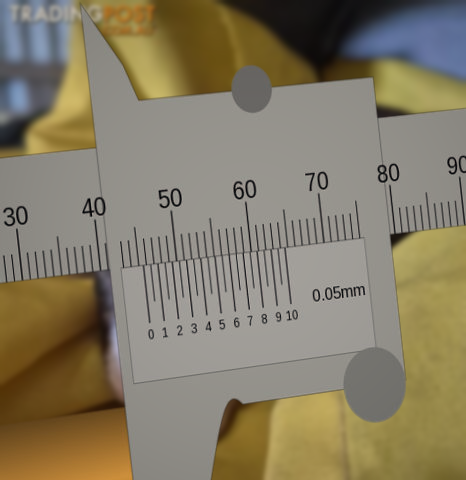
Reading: 45.6 mm
